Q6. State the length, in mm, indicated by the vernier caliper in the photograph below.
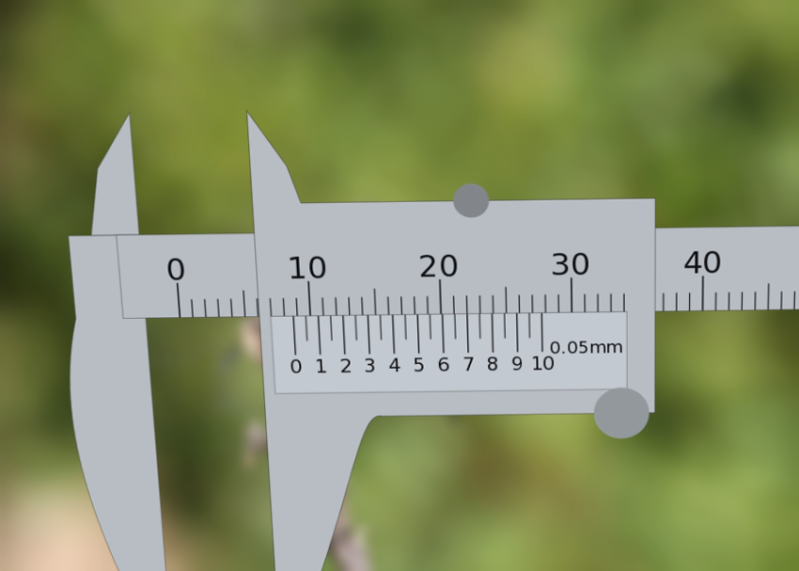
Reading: 8.7 mm
